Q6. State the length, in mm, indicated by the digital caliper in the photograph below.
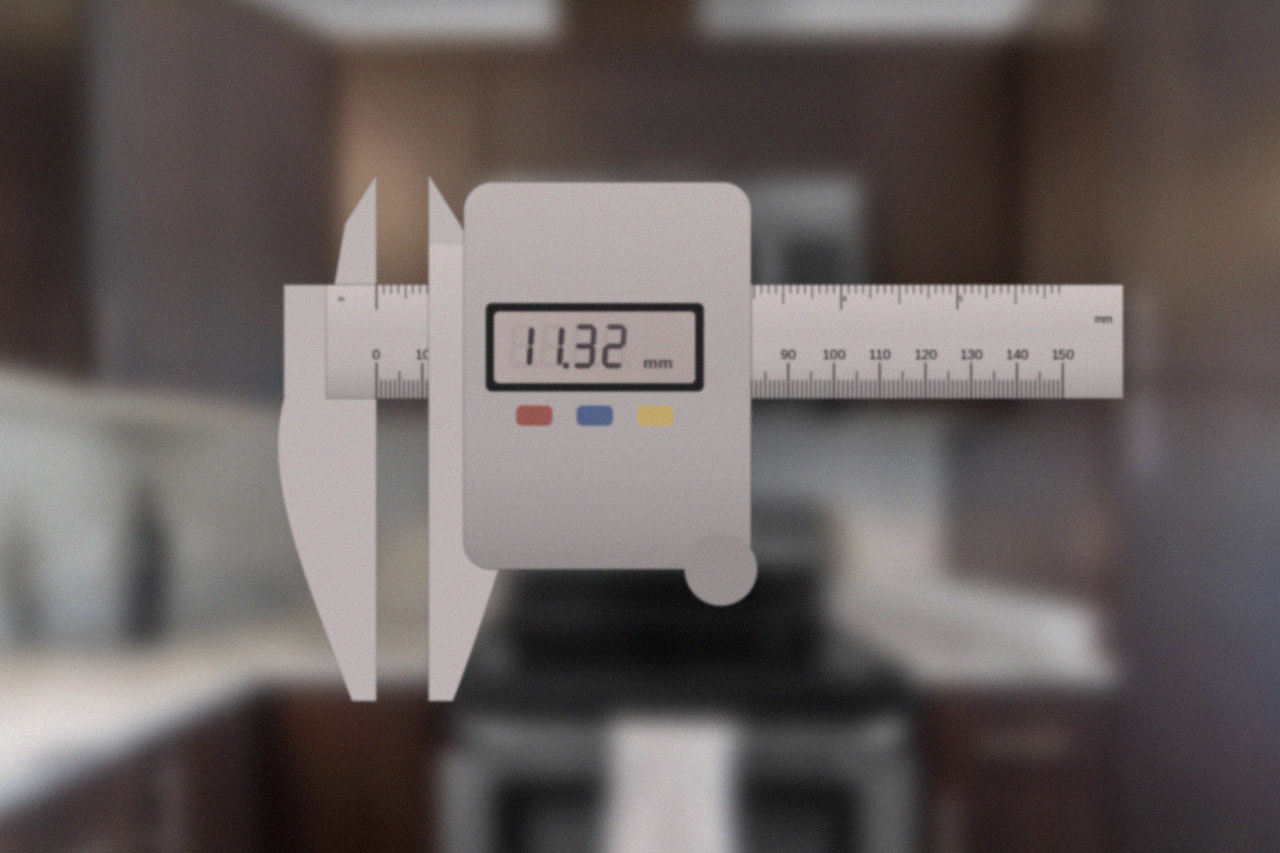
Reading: 11.32 mm
